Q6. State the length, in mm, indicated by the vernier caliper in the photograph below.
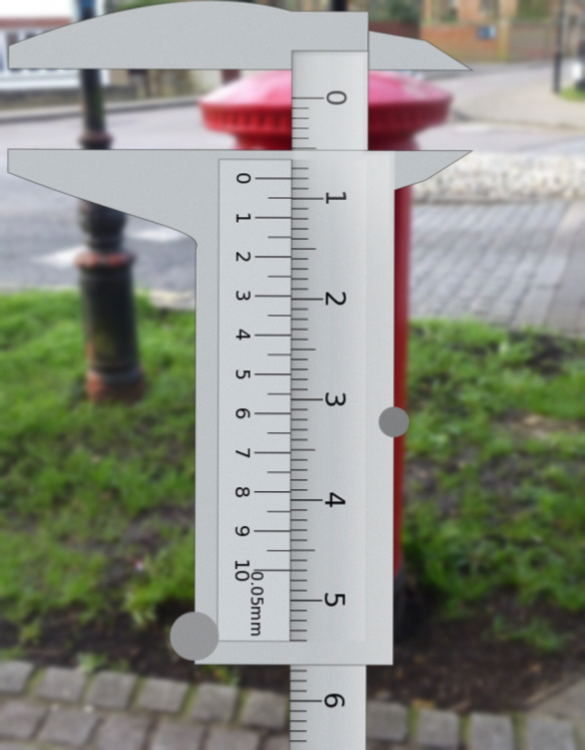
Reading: 8.0 mm
